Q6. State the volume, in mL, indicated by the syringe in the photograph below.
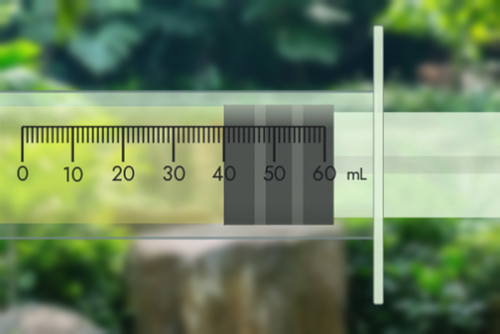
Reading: 40 mL
